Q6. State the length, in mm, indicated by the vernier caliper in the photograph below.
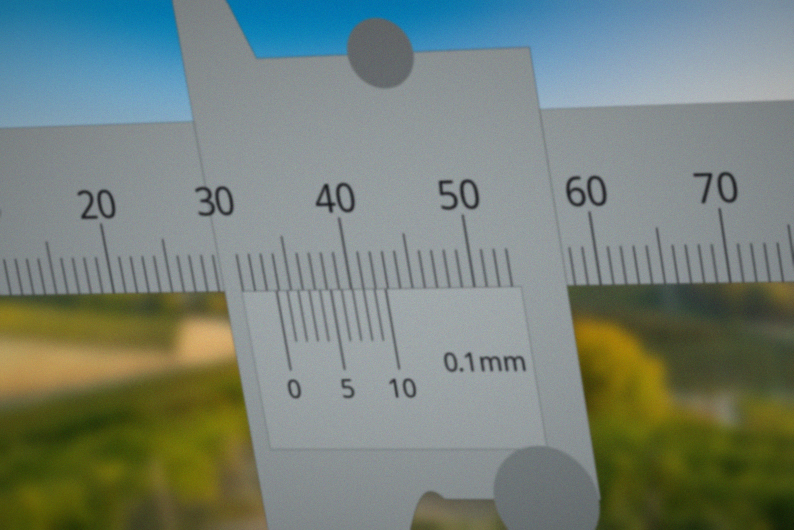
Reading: 33.8 mm
